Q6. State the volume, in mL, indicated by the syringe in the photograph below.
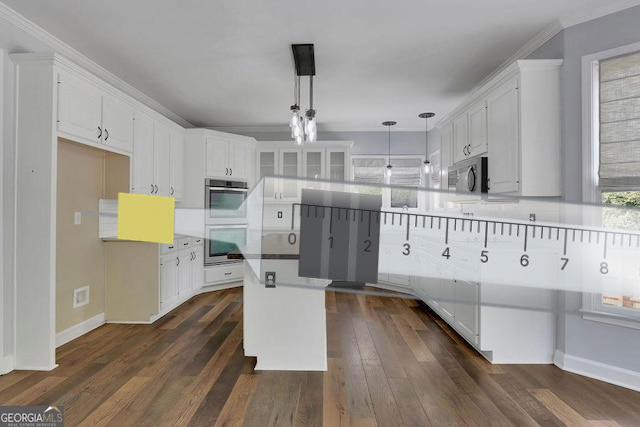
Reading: 0.2 mL
